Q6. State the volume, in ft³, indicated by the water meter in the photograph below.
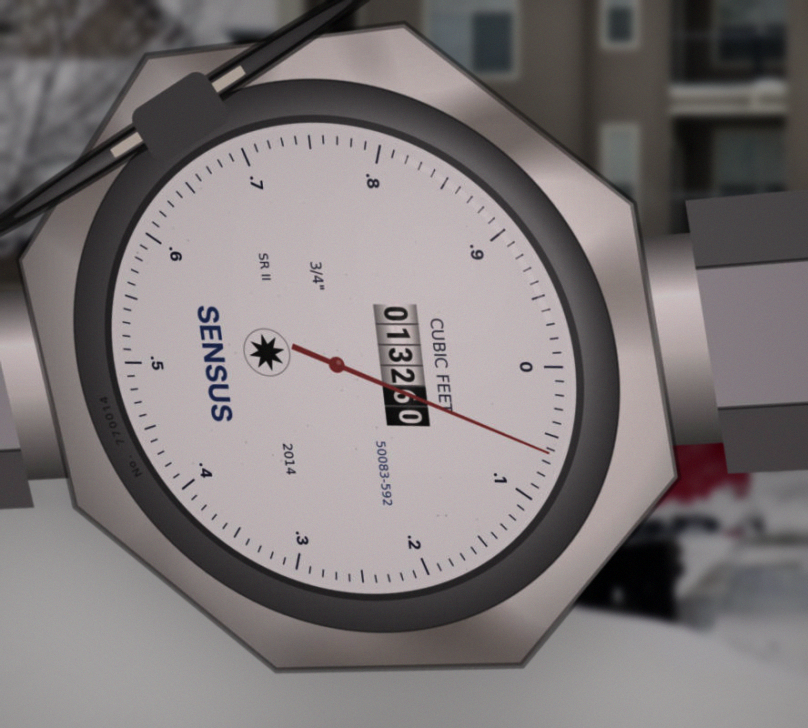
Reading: 13260.06 ft³
